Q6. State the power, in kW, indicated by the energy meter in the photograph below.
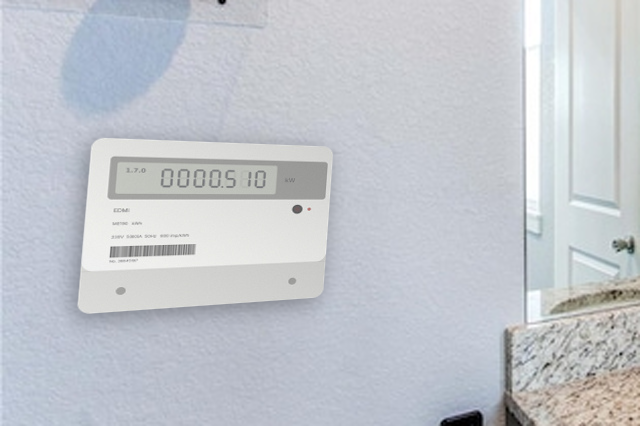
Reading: 0.510 kW
